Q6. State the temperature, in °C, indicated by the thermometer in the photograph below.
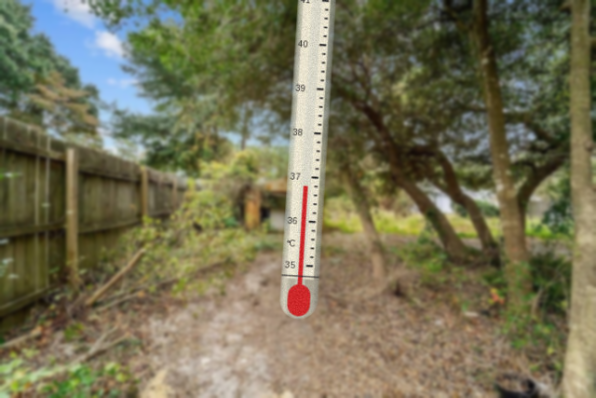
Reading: 36.8 °C
